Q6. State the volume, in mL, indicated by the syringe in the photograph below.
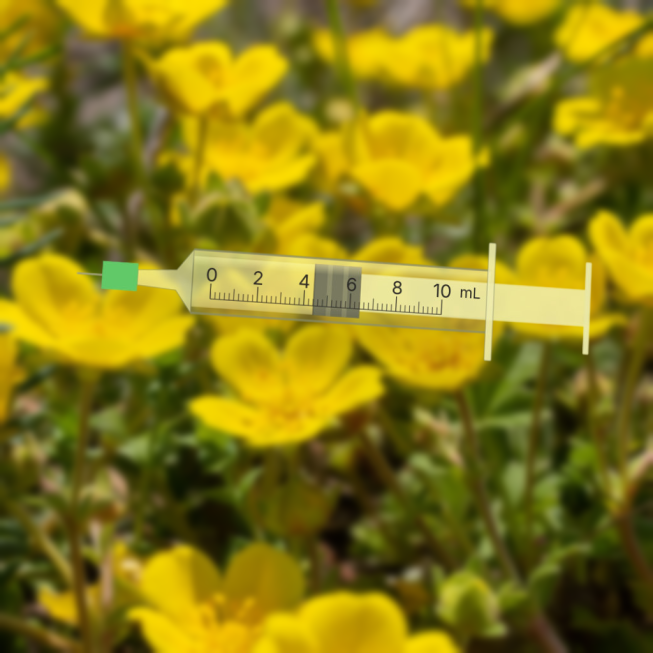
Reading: 4.4 mL
